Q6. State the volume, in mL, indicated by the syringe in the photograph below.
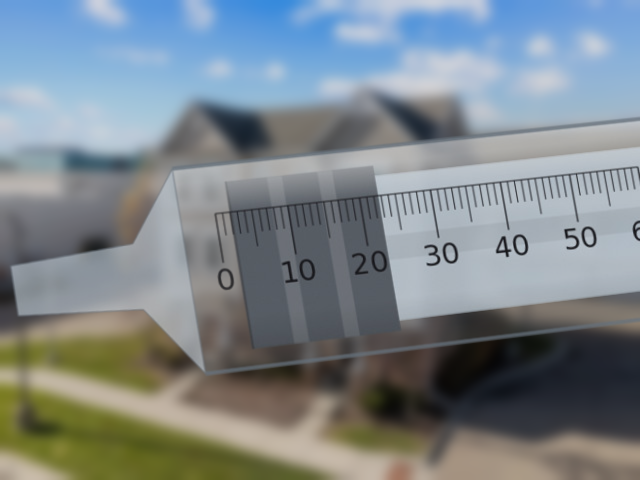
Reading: 2 mL
